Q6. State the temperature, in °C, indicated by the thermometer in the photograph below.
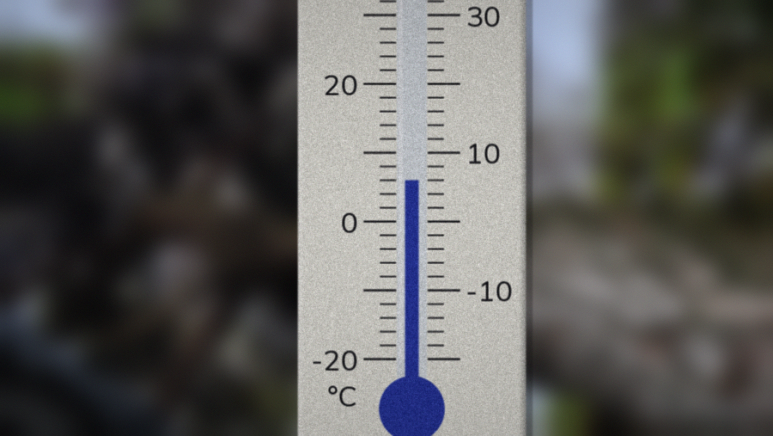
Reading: 6 °C
